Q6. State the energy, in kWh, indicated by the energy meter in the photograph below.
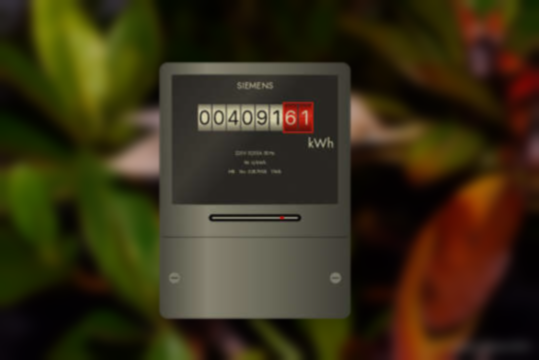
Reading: 4091.61 kWh
